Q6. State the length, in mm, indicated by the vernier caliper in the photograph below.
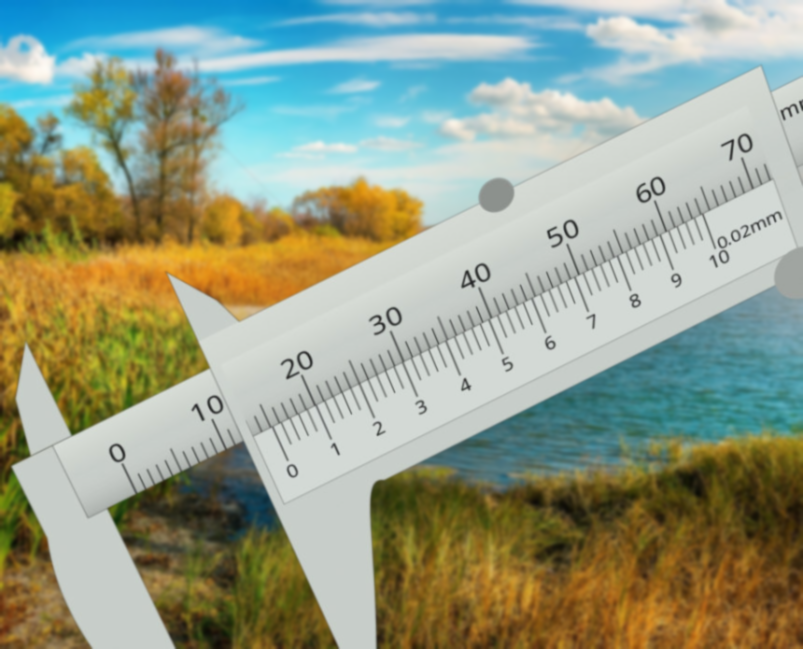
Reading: 15.2 mm
